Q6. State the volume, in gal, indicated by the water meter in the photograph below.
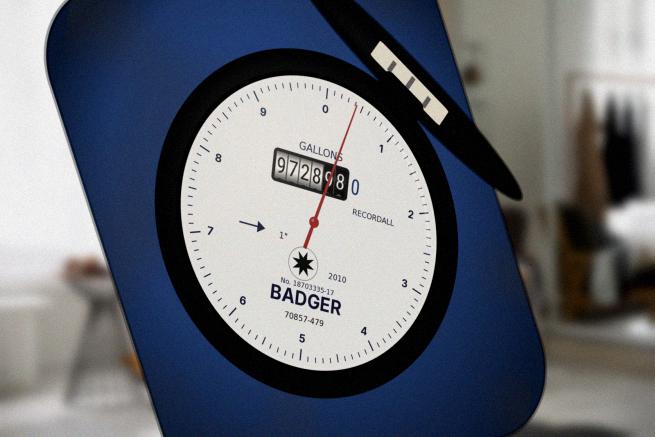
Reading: 9728980.4 gal
